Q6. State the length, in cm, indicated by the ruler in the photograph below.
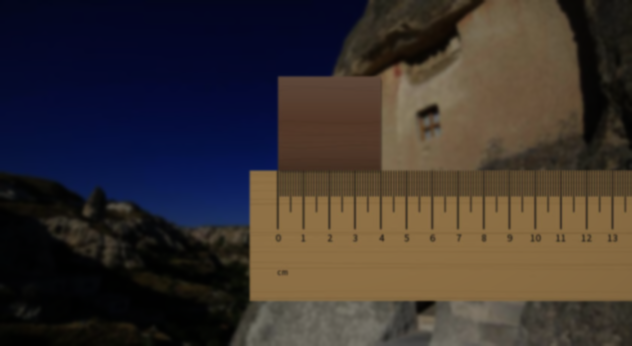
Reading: 4 cm
